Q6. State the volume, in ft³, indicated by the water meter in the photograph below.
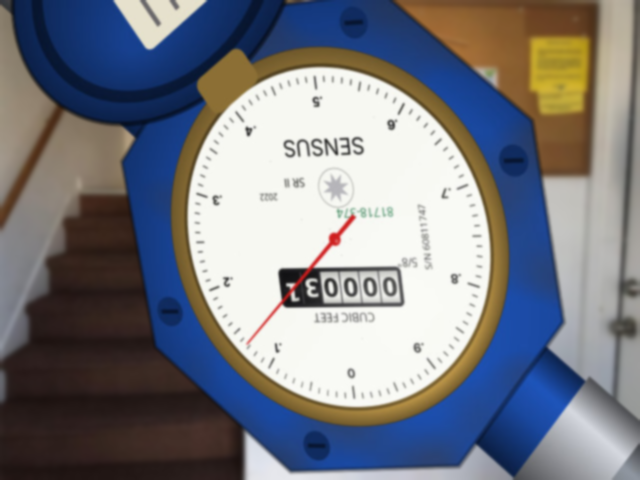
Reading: 31.13 ft³
